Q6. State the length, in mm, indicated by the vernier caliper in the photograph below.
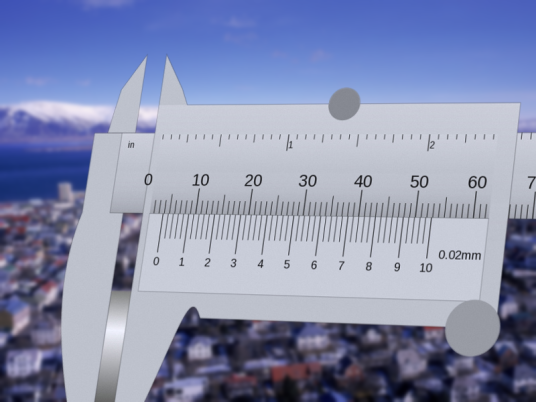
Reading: 3.8 mm
